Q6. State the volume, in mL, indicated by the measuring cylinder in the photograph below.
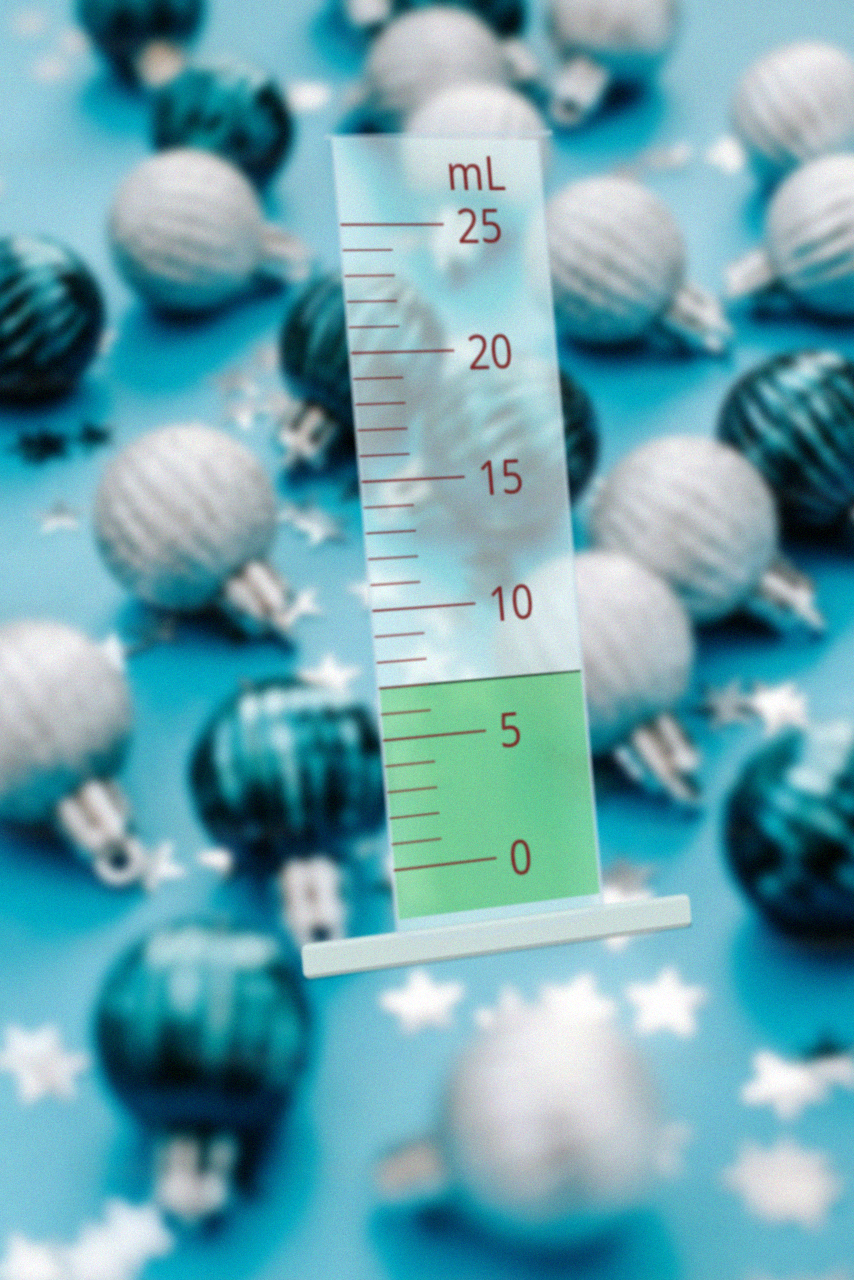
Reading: 7 mL
